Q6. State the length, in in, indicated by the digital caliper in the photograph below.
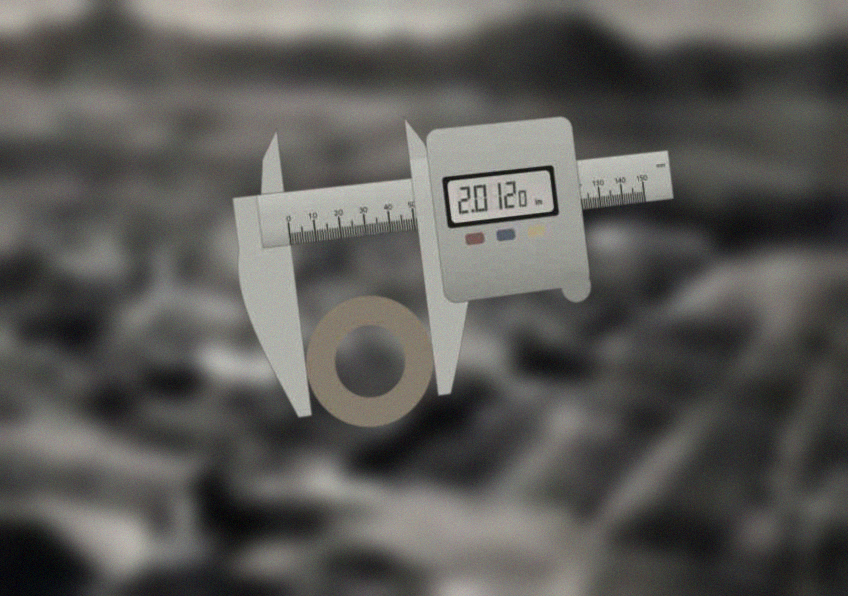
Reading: 2.0120 in
